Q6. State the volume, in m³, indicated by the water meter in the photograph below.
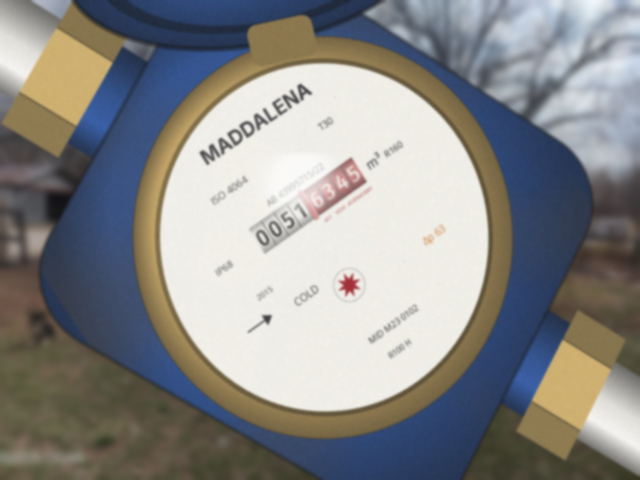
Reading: 51.6345 m³
